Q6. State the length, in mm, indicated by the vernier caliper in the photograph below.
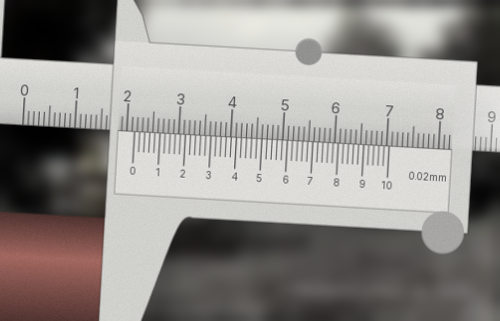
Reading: 21.5 mm
